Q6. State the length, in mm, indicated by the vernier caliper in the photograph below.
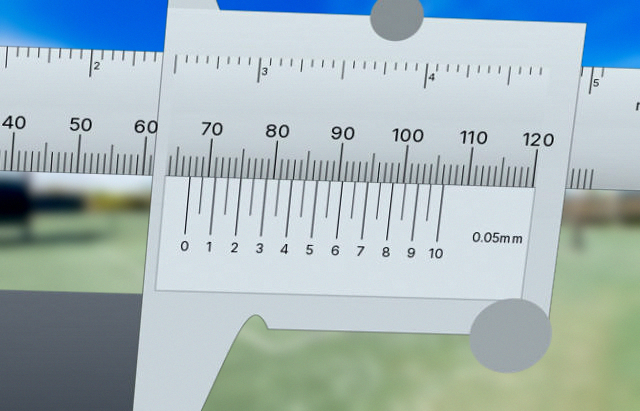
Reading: 67.2 mm
